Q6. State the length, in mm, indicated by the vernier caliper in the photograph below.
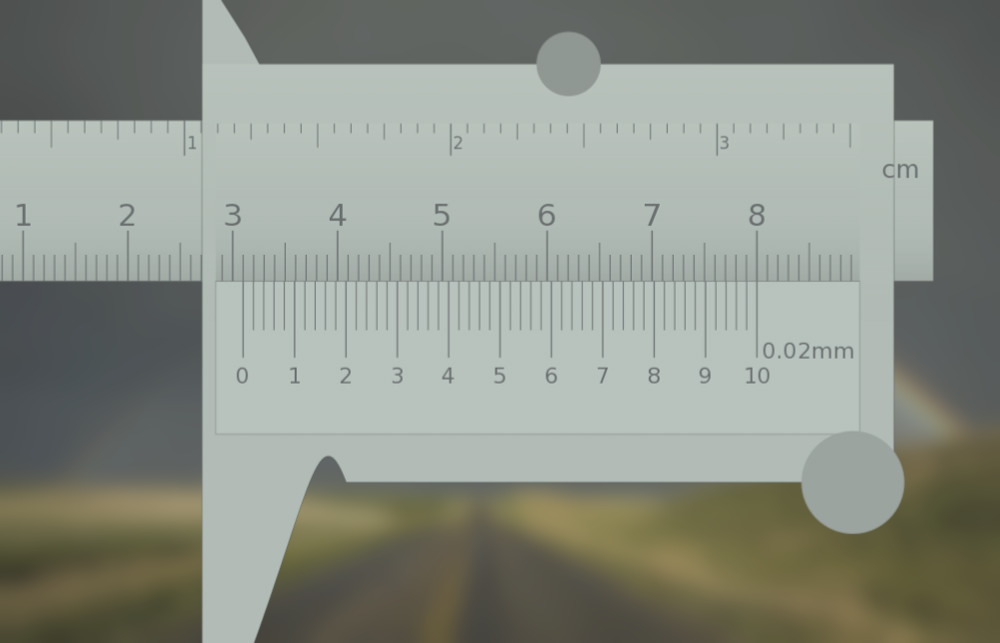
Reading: 31.0 mm
